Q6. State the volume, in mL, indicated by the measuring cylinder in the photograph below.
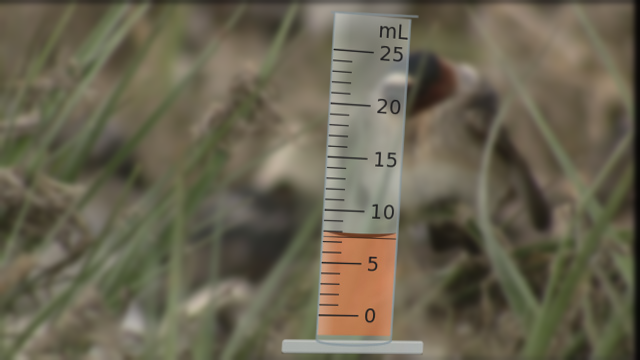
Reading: 7.5 mL
